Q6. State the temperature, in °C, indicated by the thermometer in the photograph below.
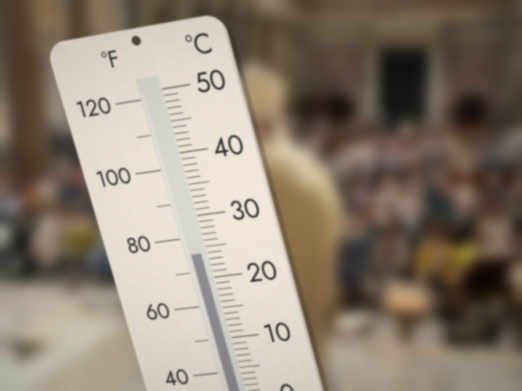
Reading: 24 °C
